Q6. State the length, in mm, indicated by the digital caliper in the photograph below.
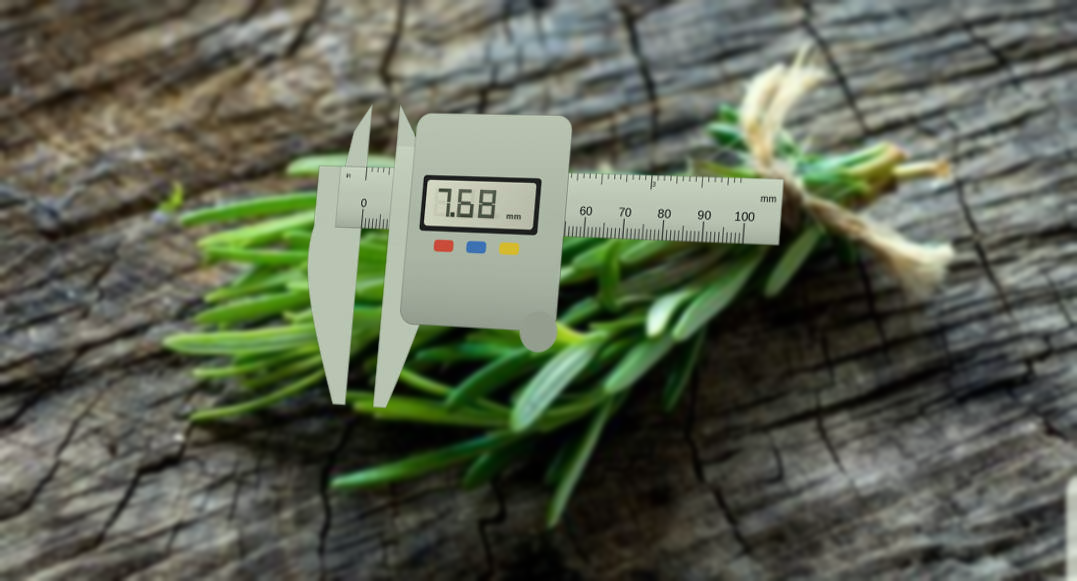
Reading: 7.68 mm
